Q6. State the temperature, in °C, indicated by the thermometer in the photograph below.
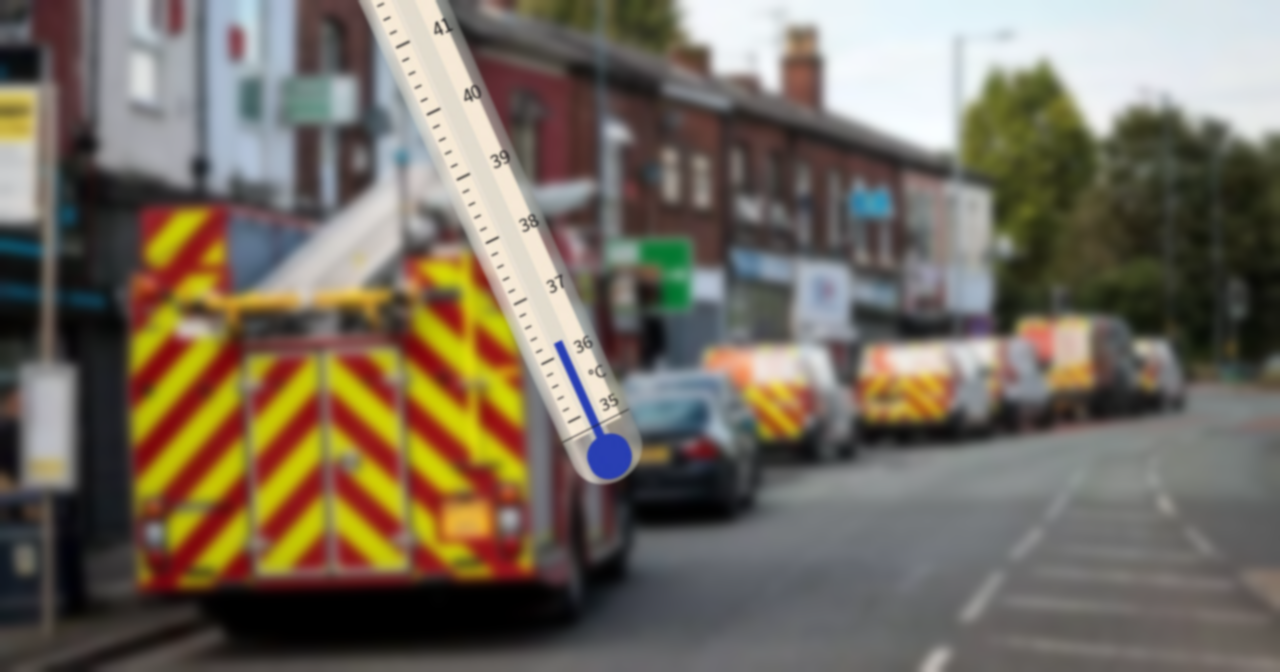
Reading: 36.2 °C
